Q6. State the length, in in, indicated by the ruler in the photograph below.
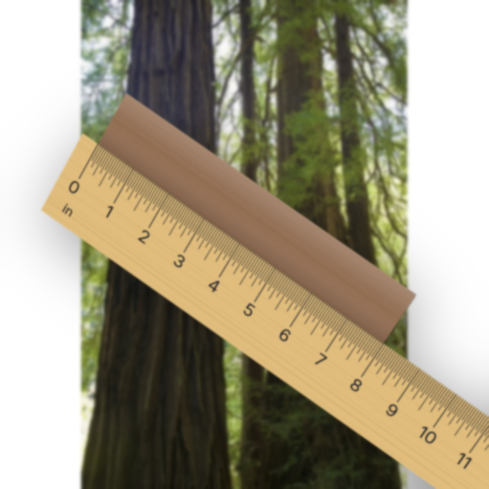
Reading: 8 in
